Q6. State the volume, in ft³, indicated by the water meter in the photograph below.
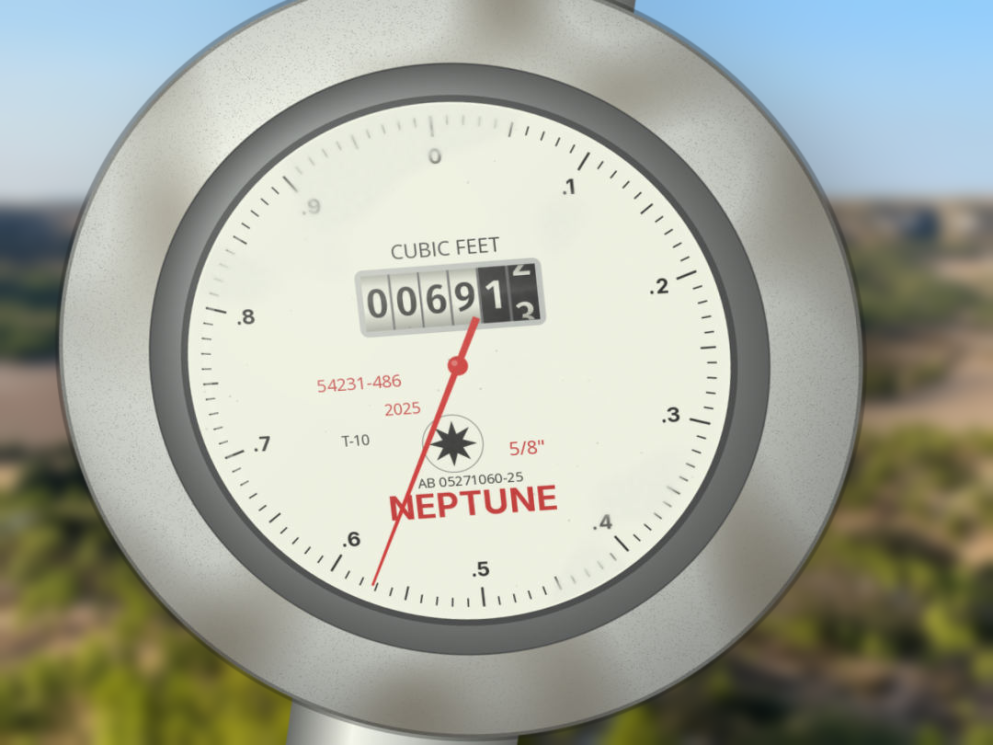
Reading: 6912.57 ft³
